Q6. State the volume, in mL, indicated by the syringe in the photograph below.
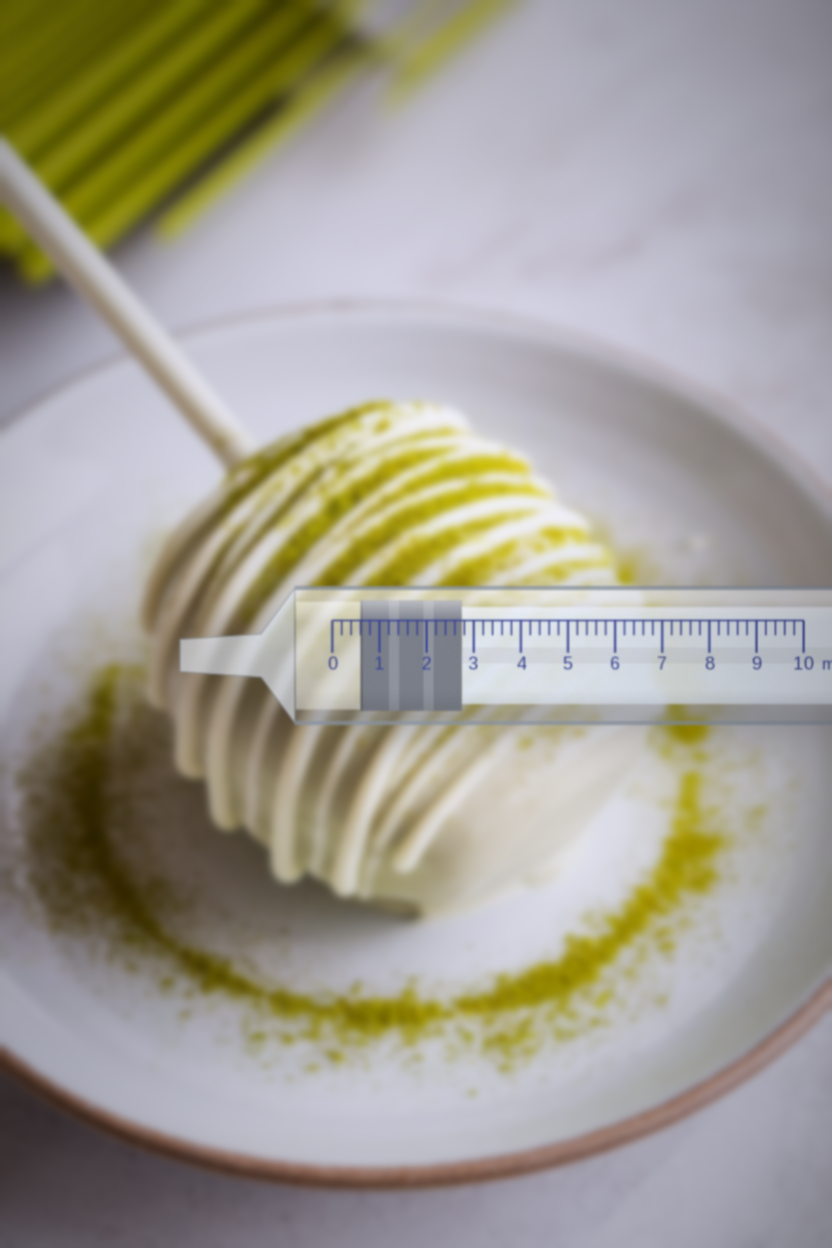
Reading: 0.6 mL
